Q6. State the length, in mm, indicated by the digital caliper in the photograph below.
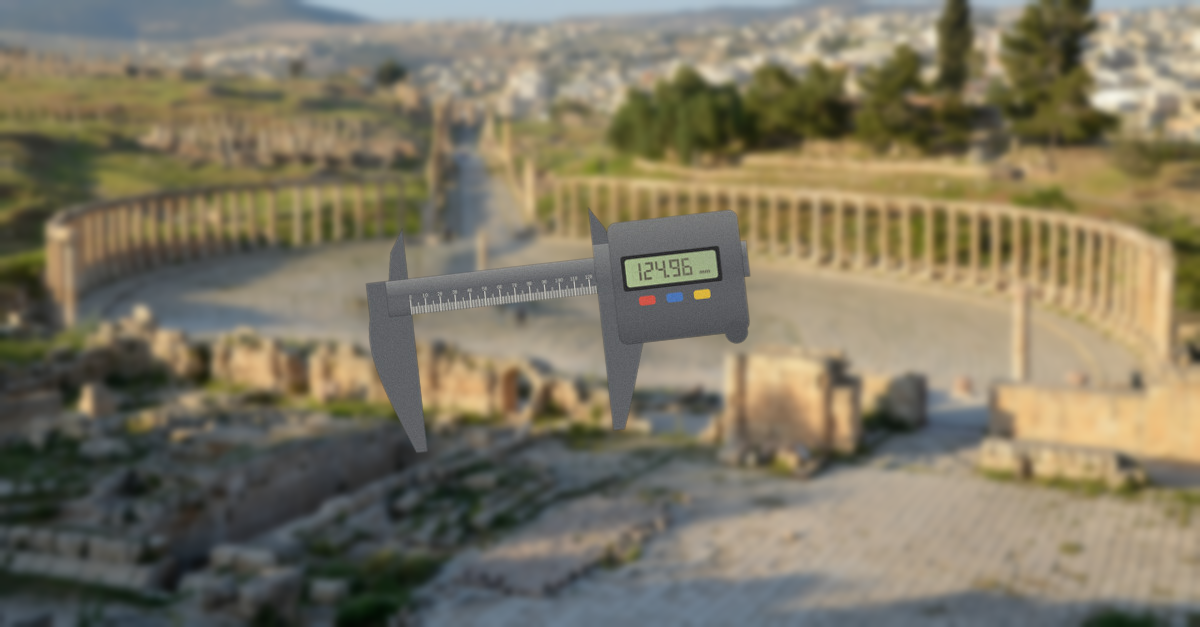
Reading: 124.96 mm
